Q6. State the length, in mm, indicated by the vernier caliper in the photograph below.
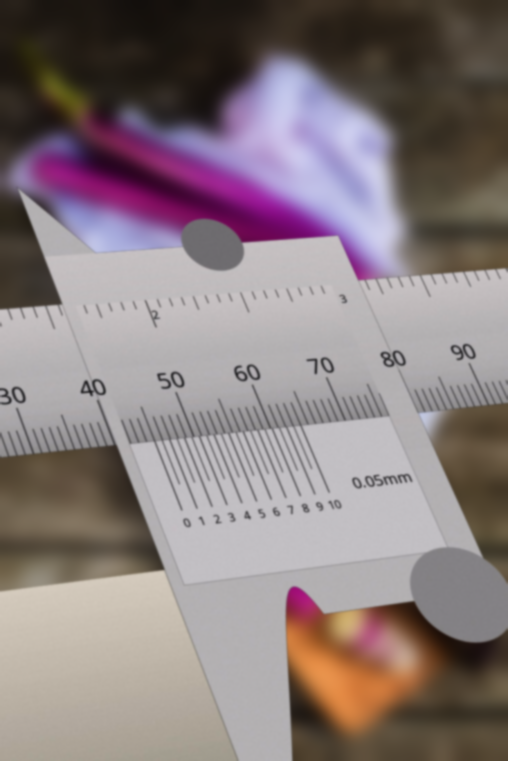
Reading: 45.0 mm
